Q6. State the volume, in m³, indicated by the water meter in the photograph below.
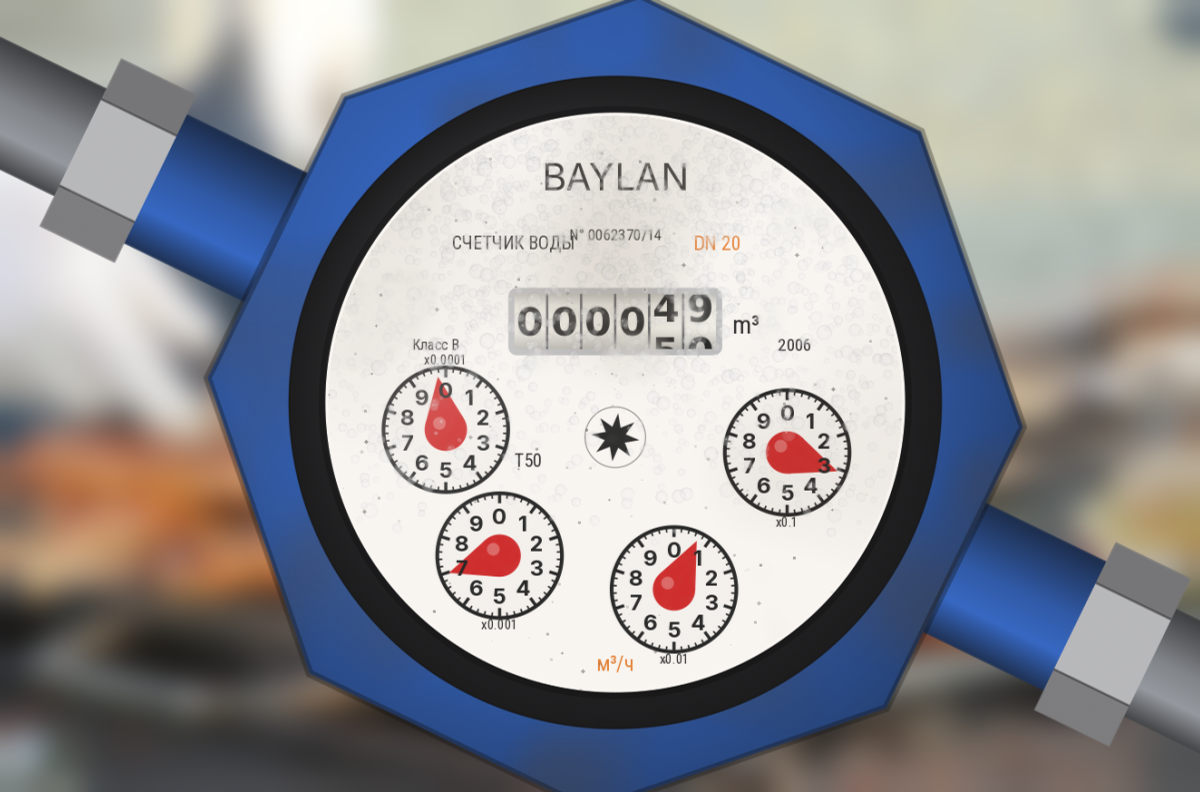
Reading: 49.3069 m³
